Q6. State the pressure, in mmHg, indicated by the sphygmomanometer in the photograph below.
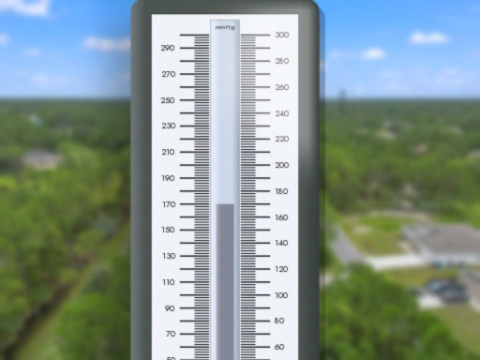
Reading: 170 mmHg
